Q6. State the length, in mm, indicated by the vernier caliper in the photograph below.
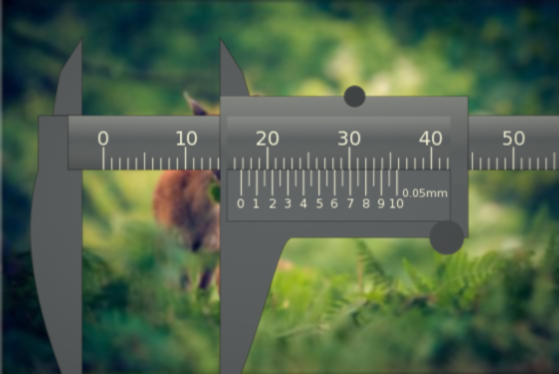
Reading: 16.8 mm
